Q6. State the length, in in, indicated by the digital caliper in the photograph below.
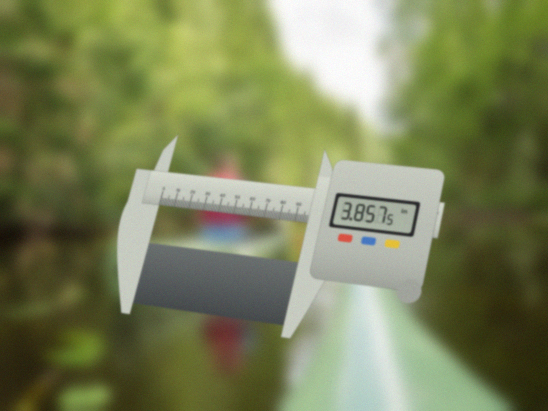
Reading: 3.8575 in
